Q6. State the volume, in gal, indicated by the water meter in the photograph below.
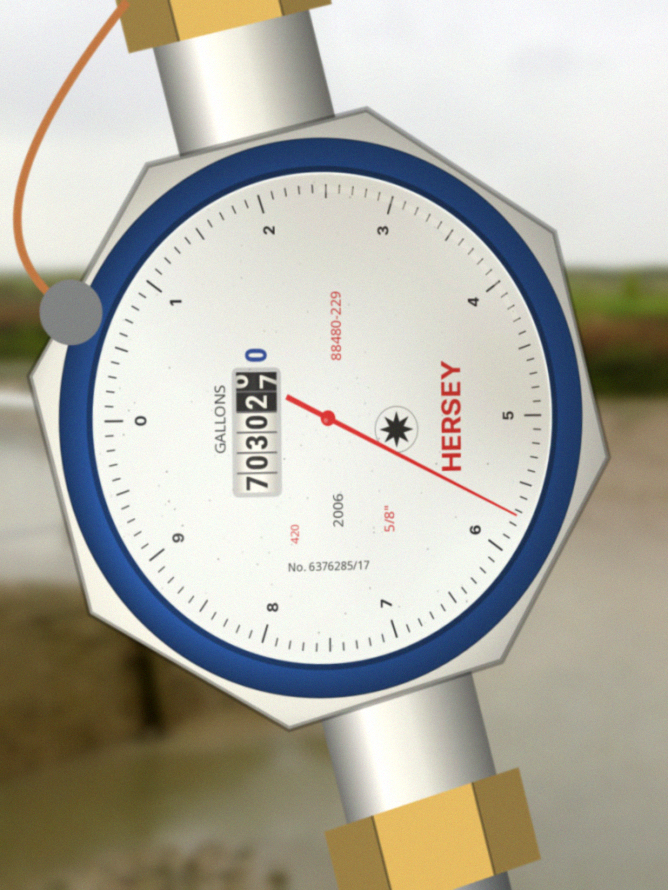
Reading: 7030265.7 gal
